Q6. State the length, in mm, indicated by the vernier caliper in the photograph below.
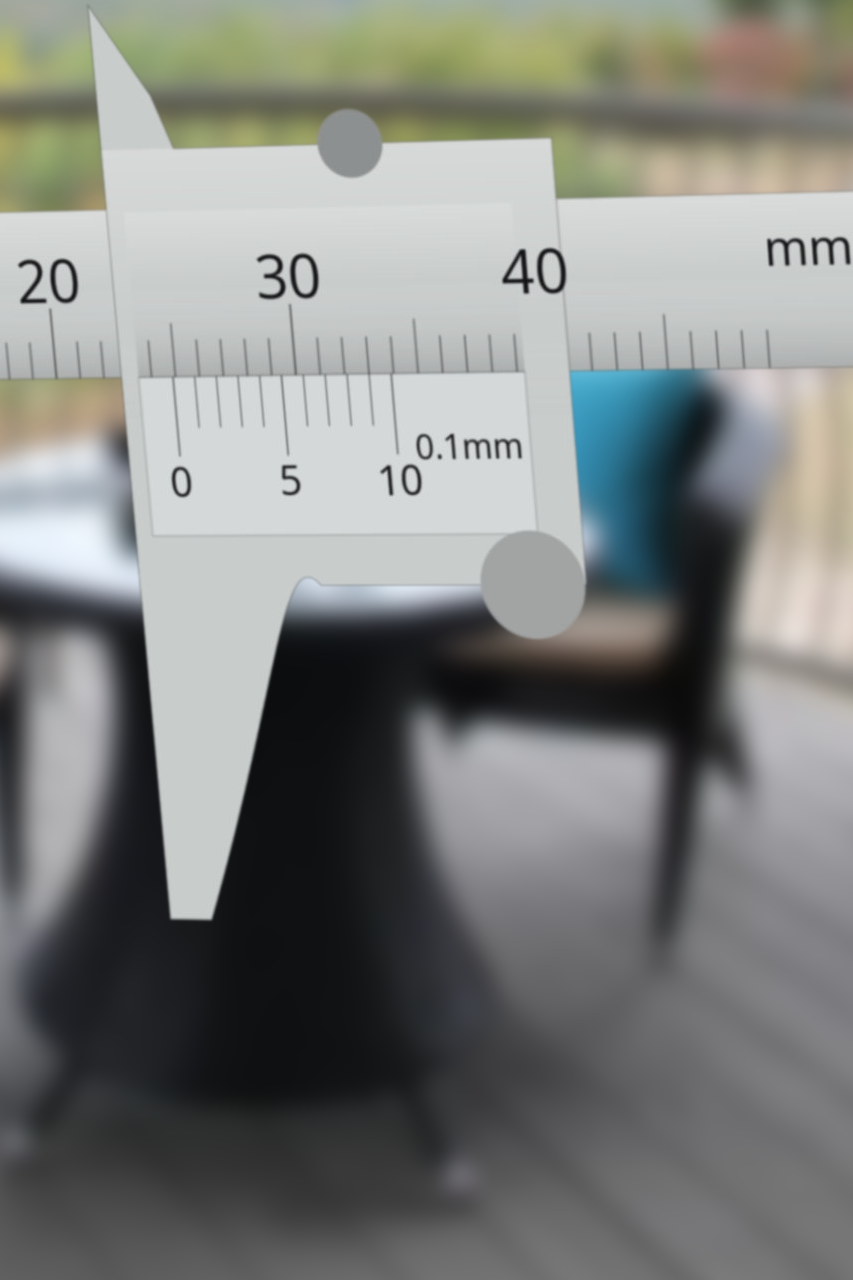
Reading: 24.9 mm
